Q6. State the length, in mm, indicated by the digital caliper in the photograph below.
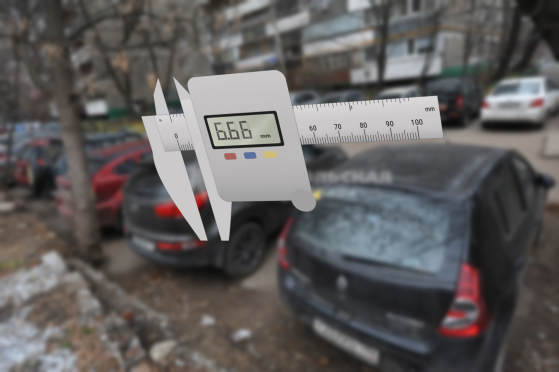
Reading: 6.66 mm
